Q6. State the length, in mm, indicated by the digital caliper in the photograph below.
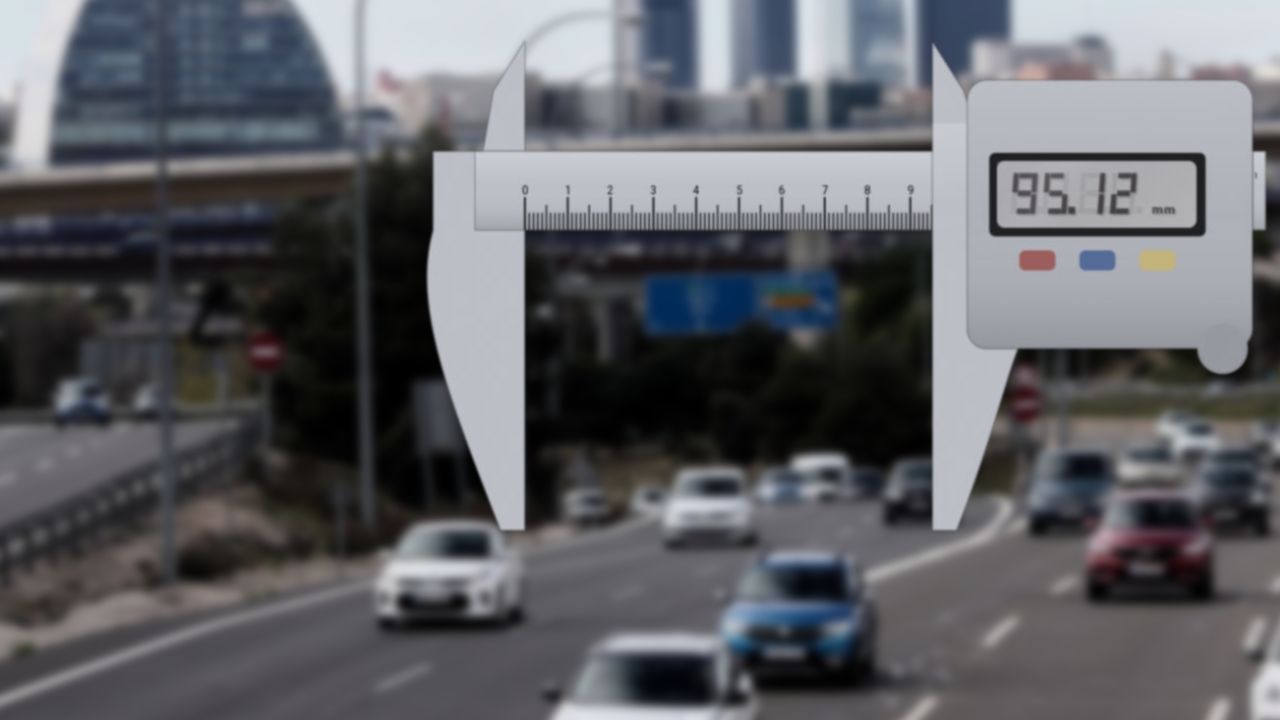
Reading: 95.12 mm
